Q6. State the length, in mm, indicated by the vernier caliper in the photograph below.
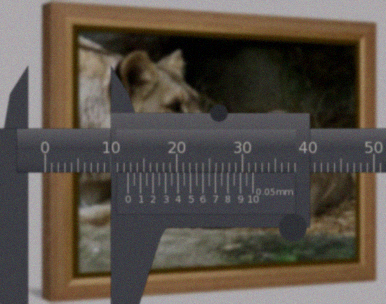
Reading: 12.6 mm
